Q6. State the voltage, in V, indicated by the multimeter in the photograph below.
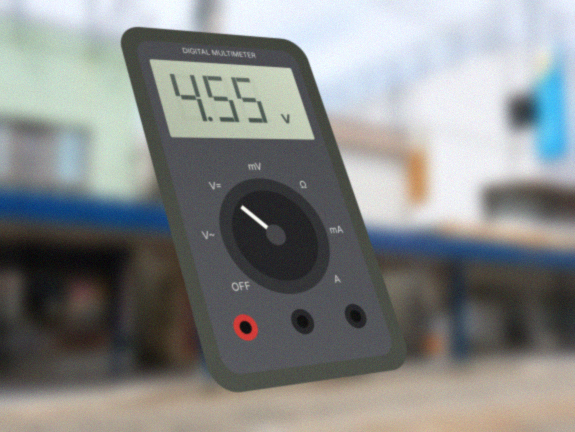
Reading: 4.55 V
